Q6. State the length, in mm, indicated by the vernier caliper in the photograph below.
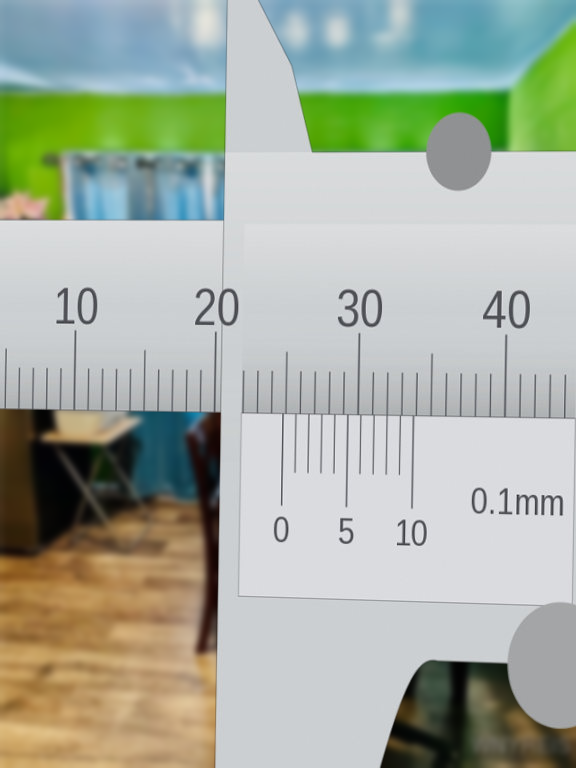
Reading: 24.8 mm
